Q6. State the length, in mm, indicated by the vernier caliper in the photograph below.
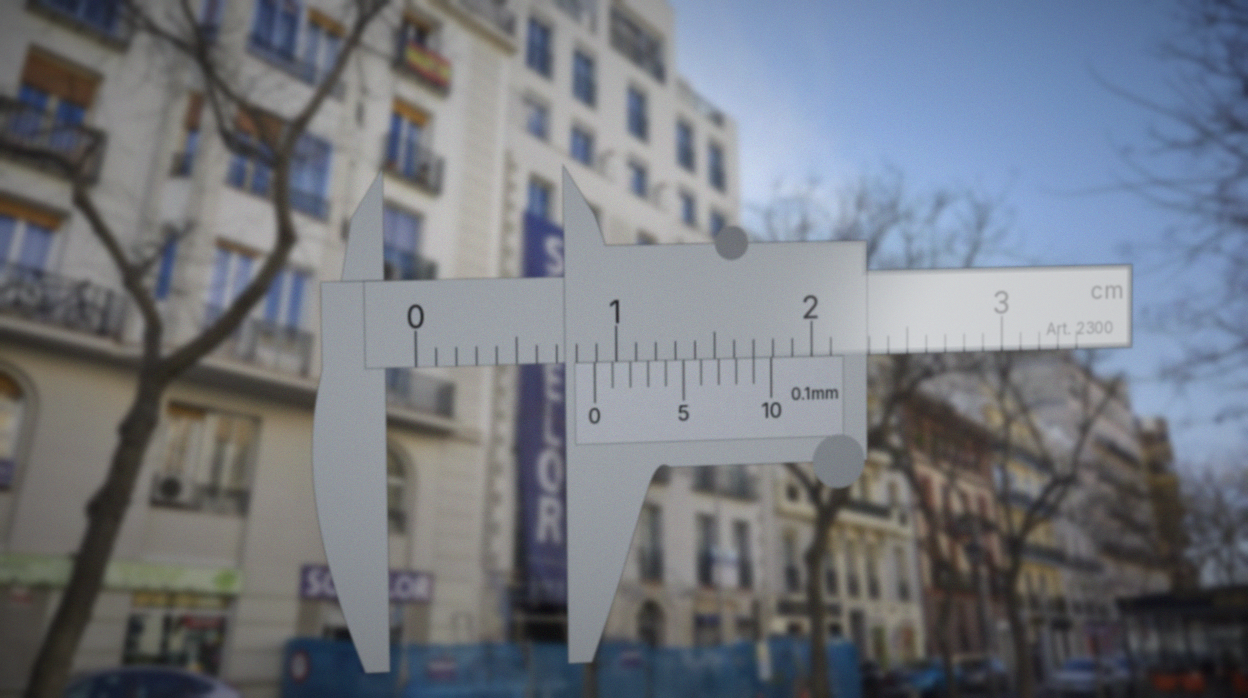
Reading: 8.9 mm
